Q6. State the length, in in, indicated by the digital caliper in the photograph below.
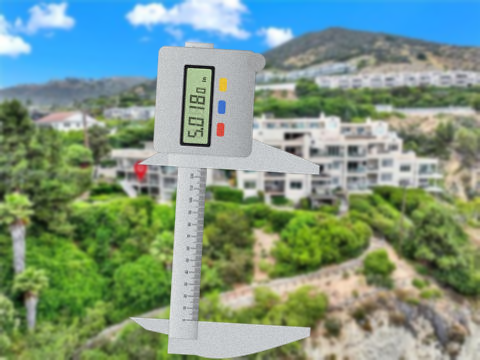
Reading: 5.0180 in
